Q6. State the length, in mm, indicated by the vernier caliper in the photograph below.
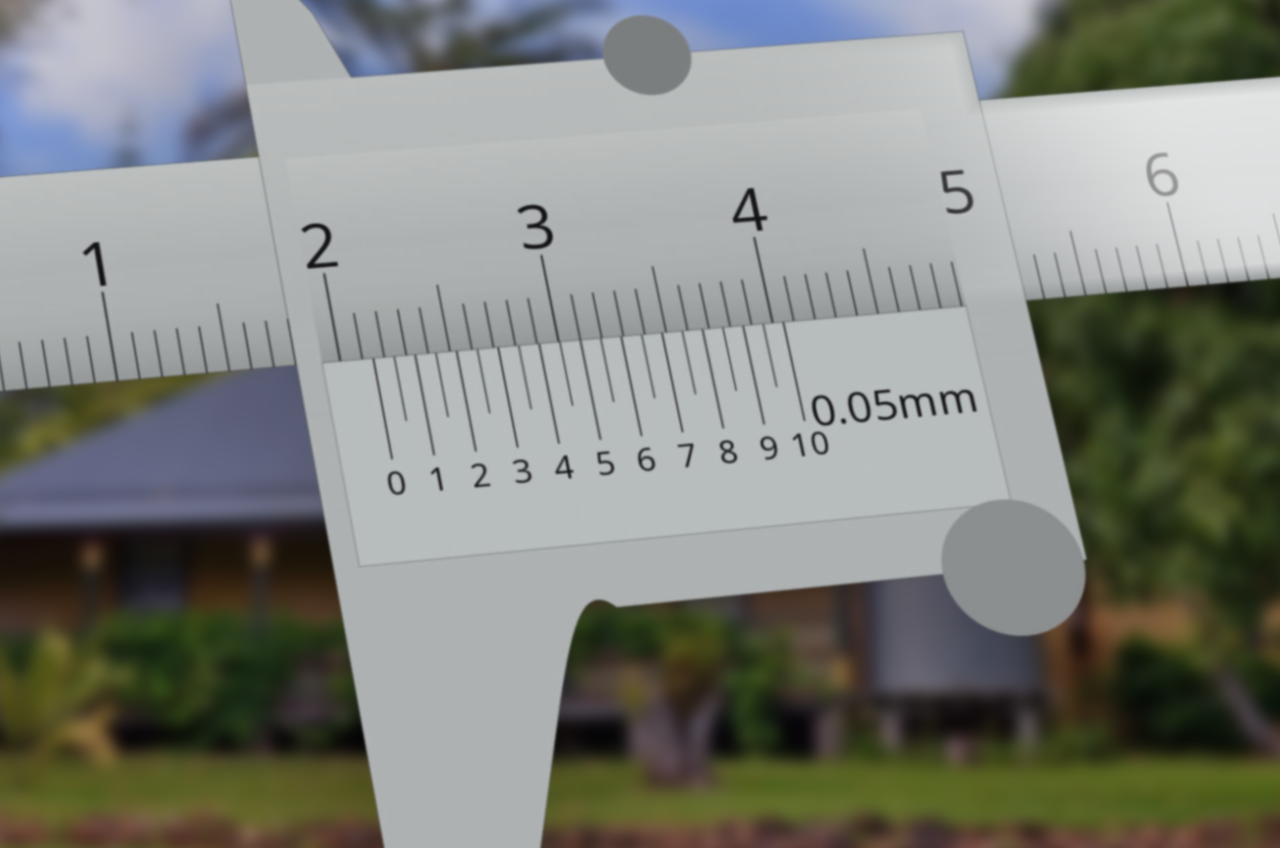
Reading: 21.5 mm
